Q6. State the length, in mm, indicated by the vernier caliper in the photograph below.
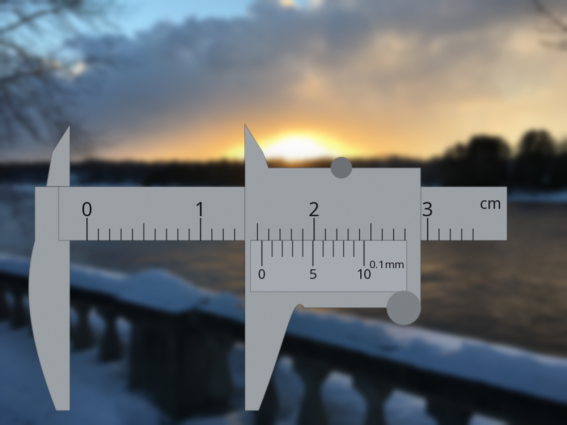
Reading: 15.4 mm
